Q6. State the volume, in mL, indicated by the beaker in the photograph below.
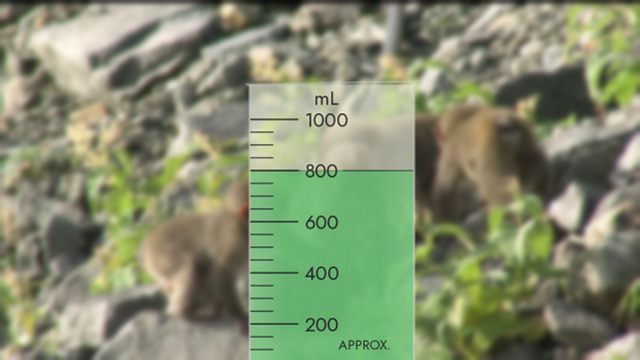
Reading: 800 mL
